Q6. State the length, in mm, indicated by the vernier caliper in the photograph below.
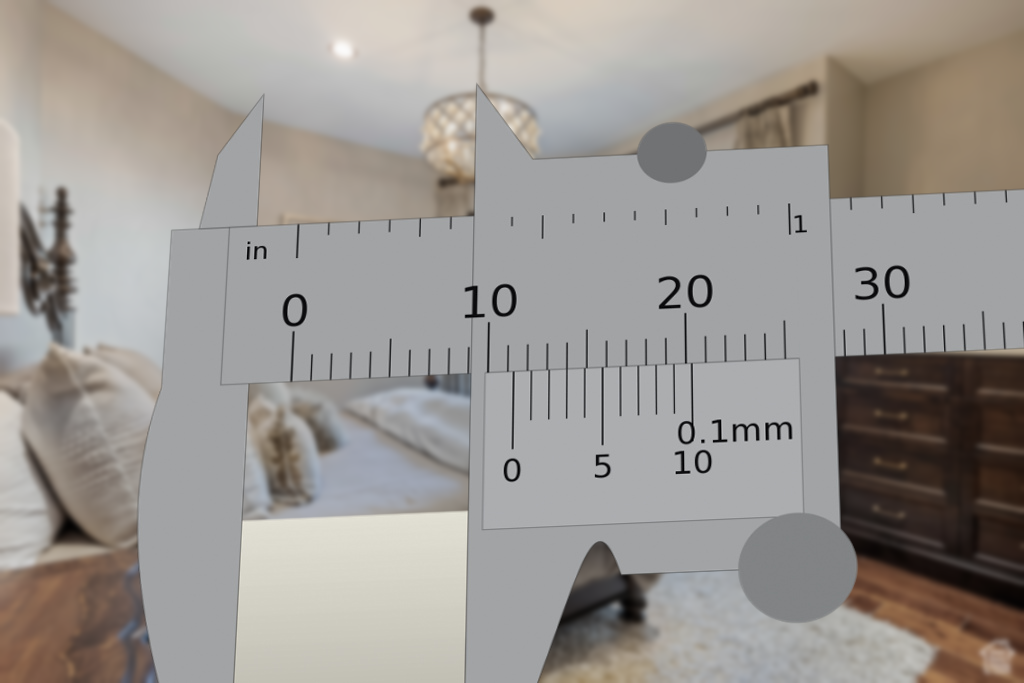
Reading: 11.3 mm
